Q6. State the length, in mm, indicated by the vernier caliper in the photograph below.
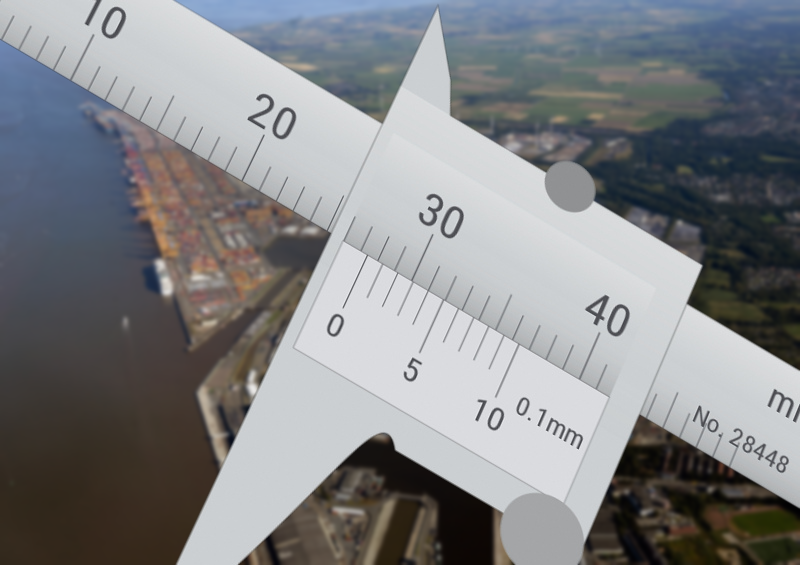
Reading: 27.4 mm
